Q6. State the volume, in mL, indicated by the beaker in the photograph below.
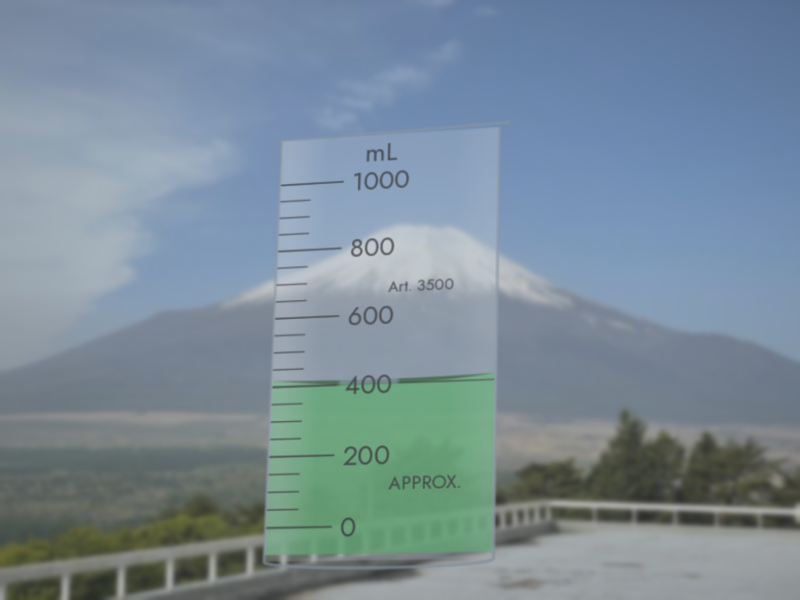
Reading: 400 mL
